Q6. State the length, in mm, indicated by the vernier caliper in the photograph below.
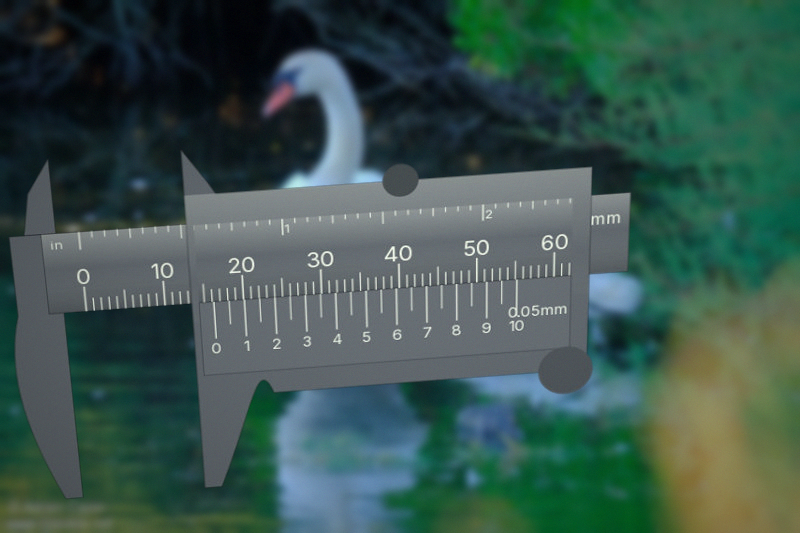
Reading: 16.2 mm
